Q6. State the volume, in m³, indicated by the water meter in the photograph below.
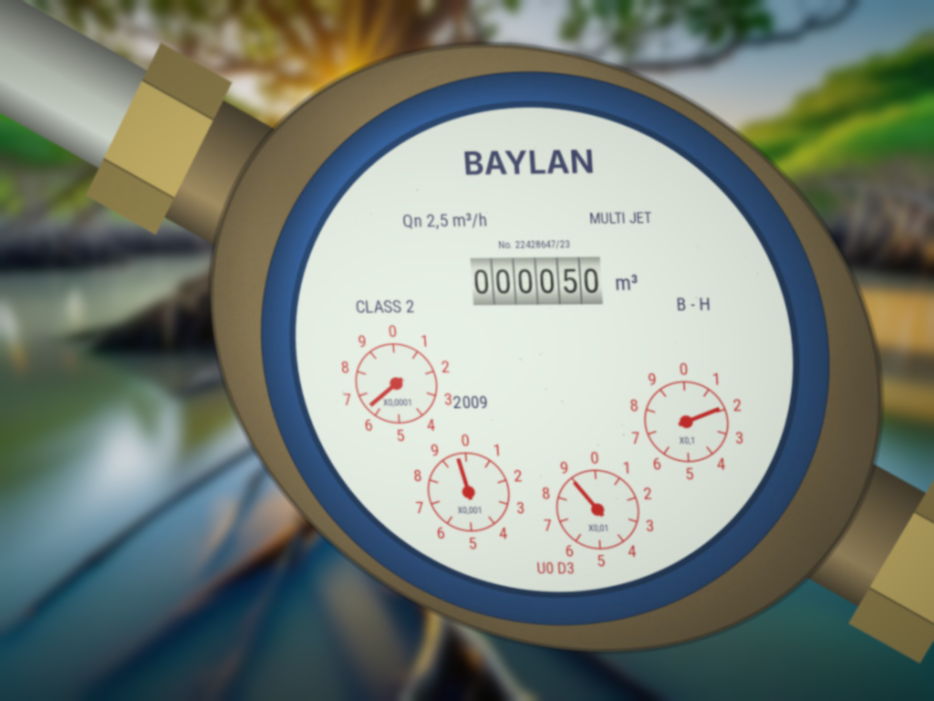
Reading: 50.1896 m³
